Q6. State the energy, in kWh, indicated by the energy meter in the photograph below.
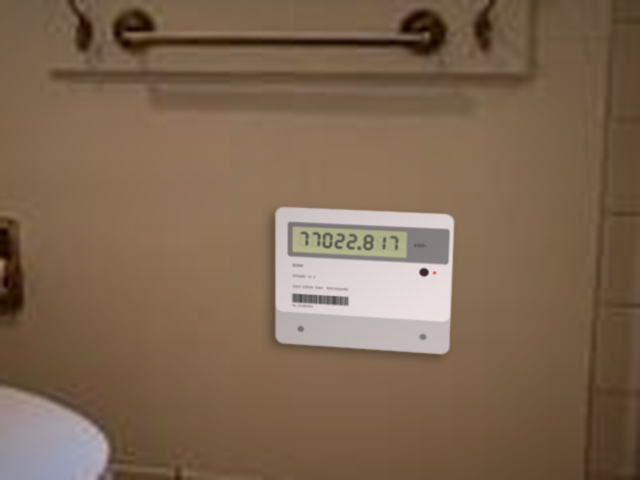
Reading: 77022.817 kWh
